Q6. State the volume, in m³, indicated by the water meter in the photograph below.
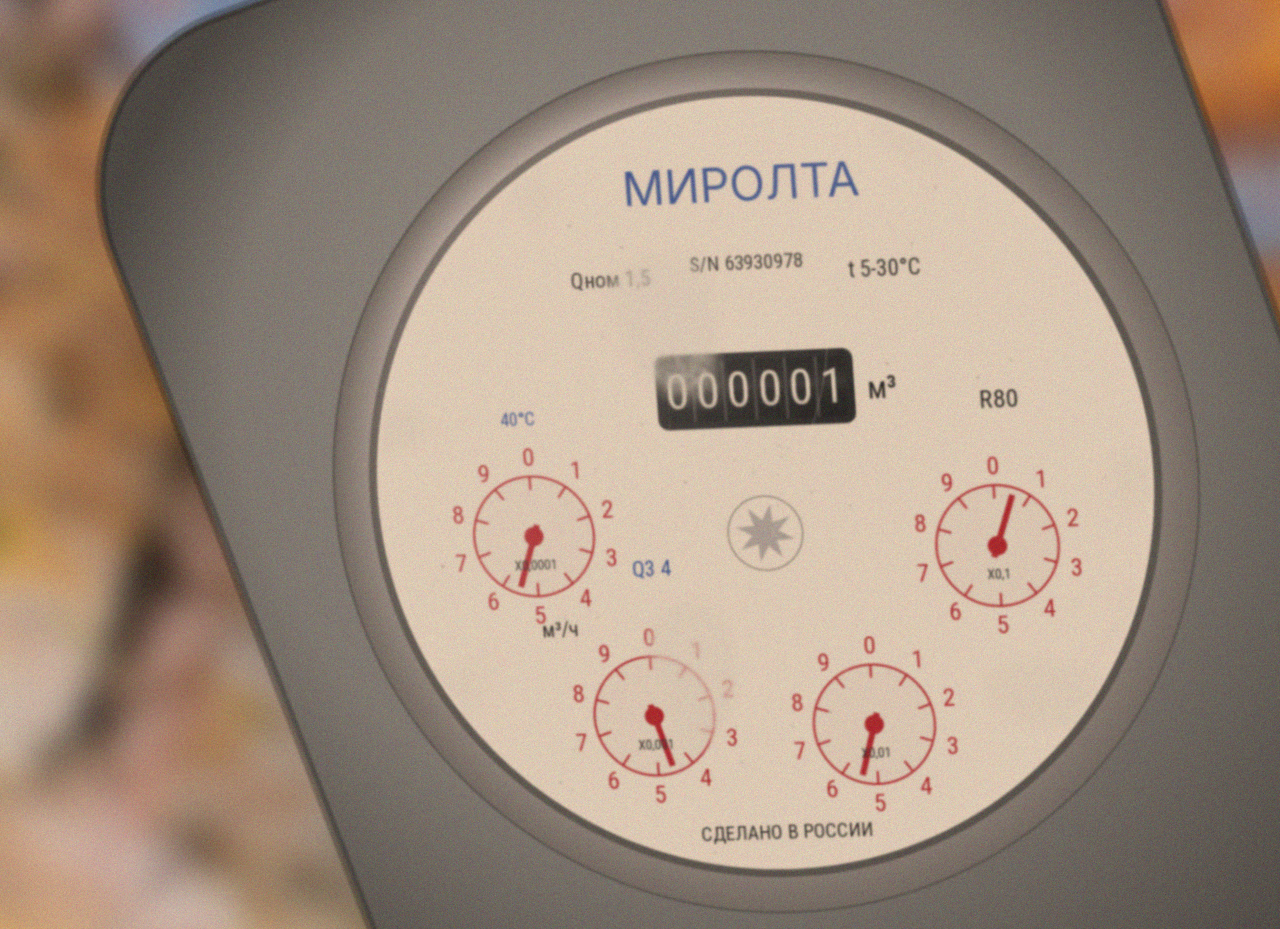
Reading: 1.0545 m³
